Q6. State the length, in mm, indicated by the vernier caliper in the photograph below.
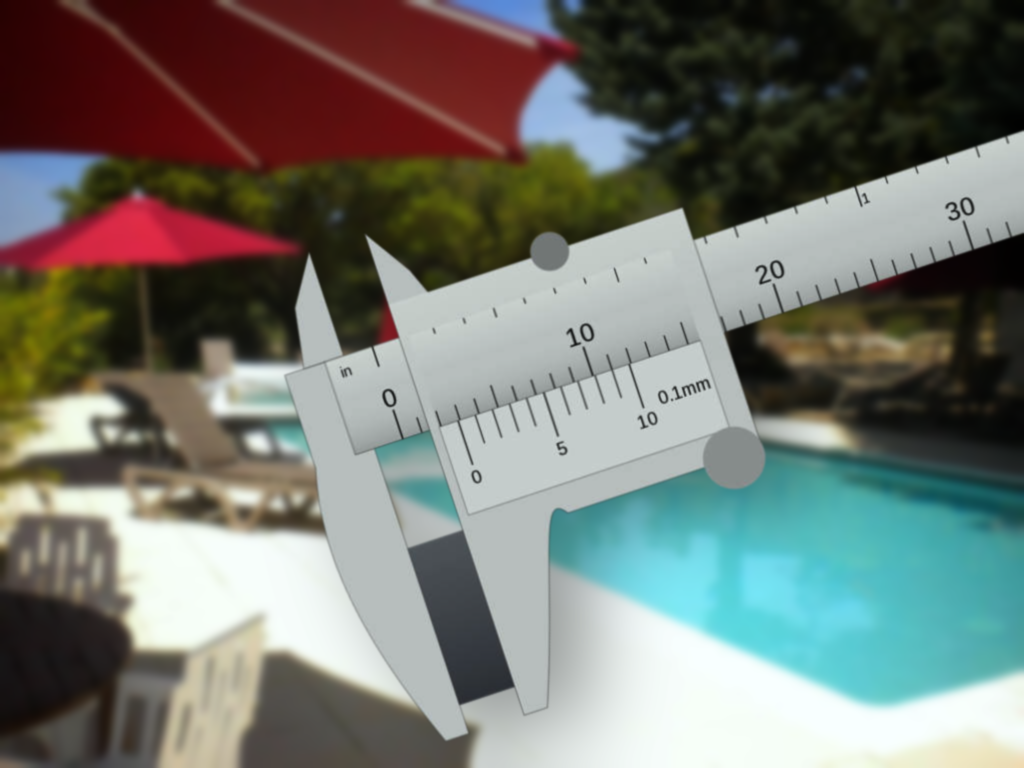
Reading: 2.9 mm
